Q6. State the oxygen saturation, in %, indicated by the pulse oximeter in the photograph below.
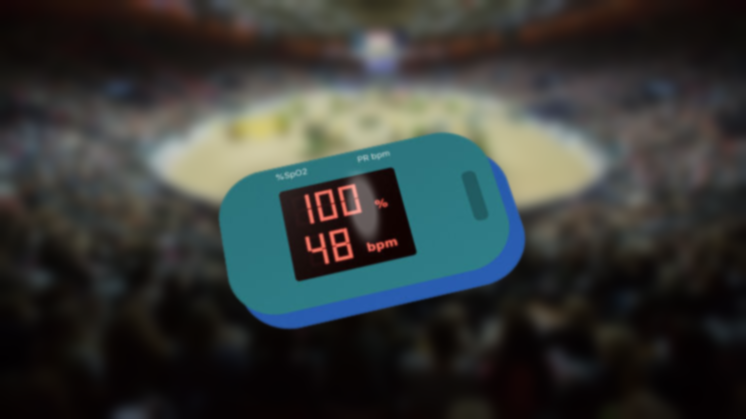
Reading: 100 %
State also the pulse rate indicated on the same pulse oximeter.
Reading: 48 bpm
